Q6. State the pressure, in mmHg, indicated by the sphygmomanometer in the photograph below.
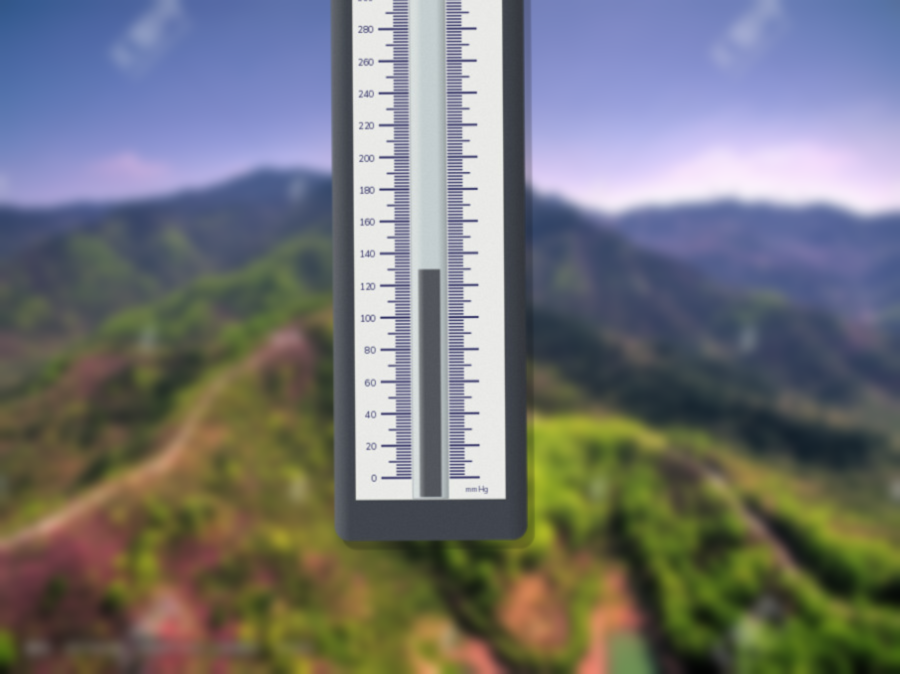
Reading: 130 mmHg
